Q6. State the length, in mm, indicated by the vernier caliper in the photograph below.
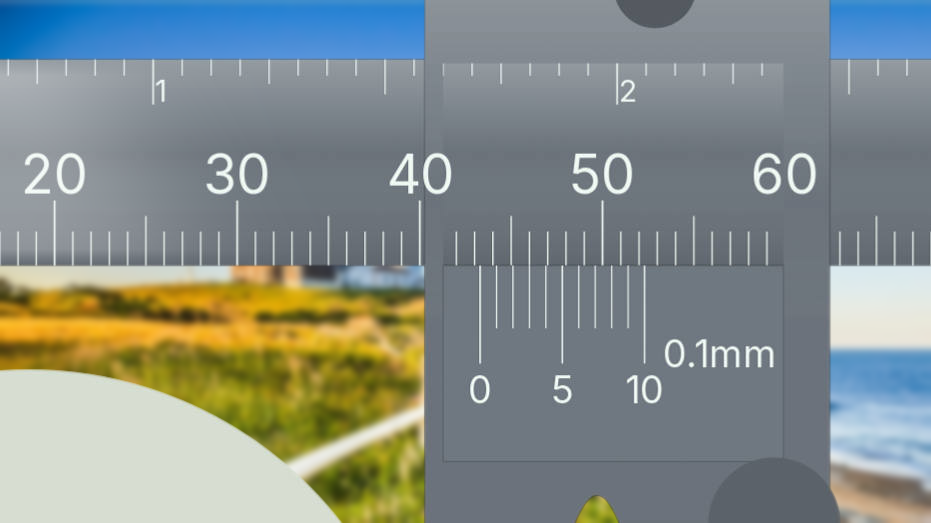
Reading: 43.3 mm
